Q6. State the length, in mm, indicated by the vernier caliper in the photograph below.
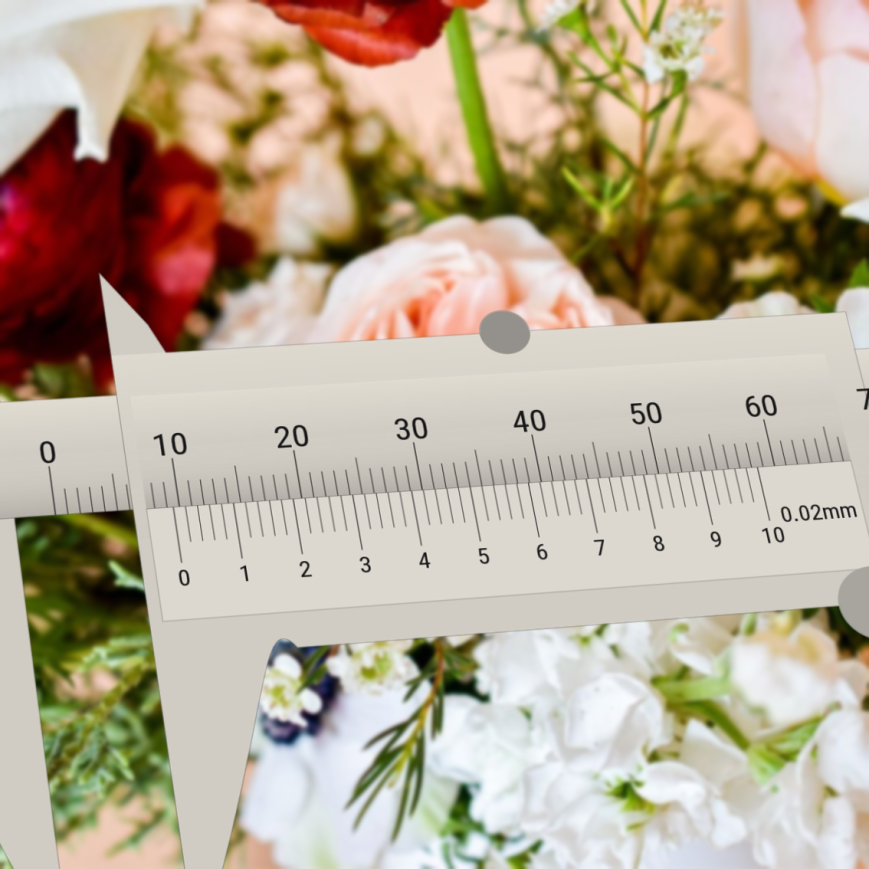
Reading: 9.5 mm
